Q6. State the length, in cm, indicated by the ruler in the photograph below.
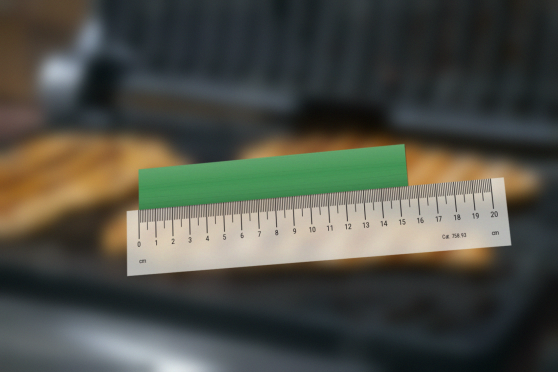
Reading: 15.5 cm
